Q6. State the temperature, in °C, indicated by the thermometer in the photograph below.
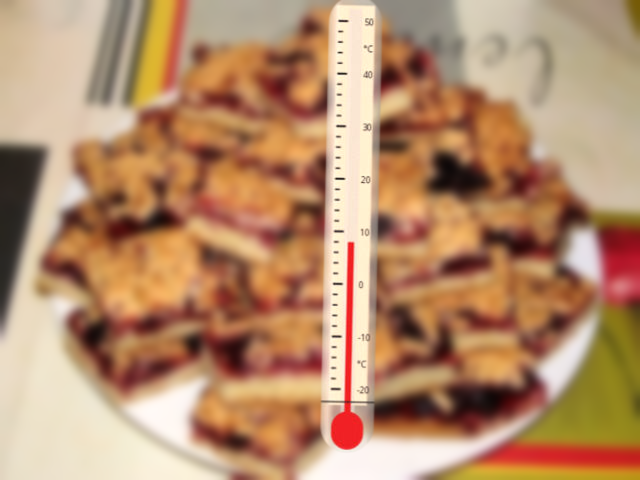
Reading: 8 °C
